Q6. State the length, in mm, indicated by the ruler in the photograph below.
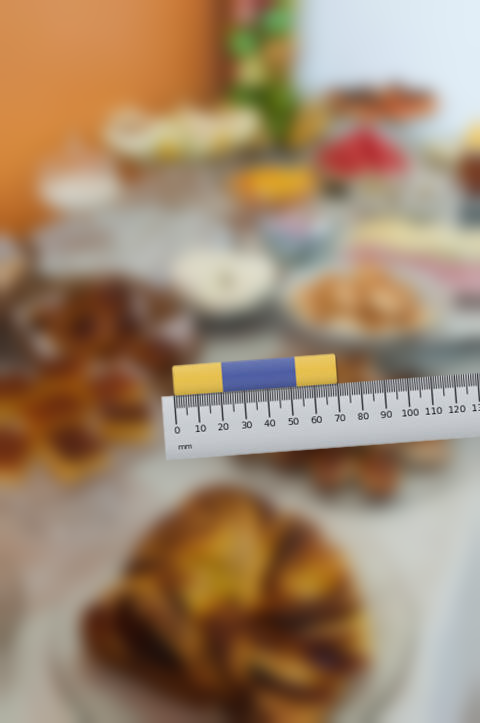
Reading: 70 mm
